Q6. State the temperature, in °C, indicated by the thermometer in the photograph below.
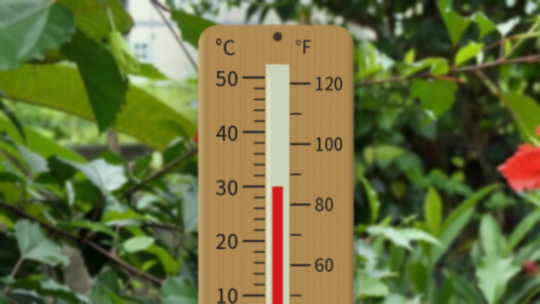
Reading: 30 °C
